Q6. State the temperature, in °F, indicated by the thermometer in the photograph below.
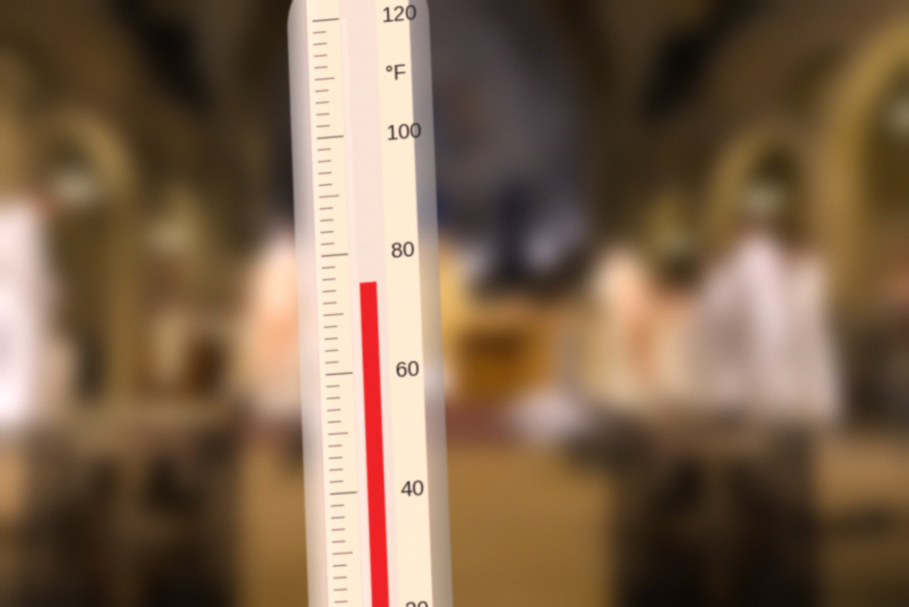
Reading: 75 °F
